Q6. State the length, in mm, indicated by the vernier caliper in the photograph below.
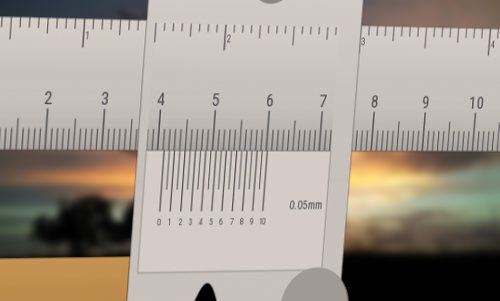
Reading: 41.2 mm
